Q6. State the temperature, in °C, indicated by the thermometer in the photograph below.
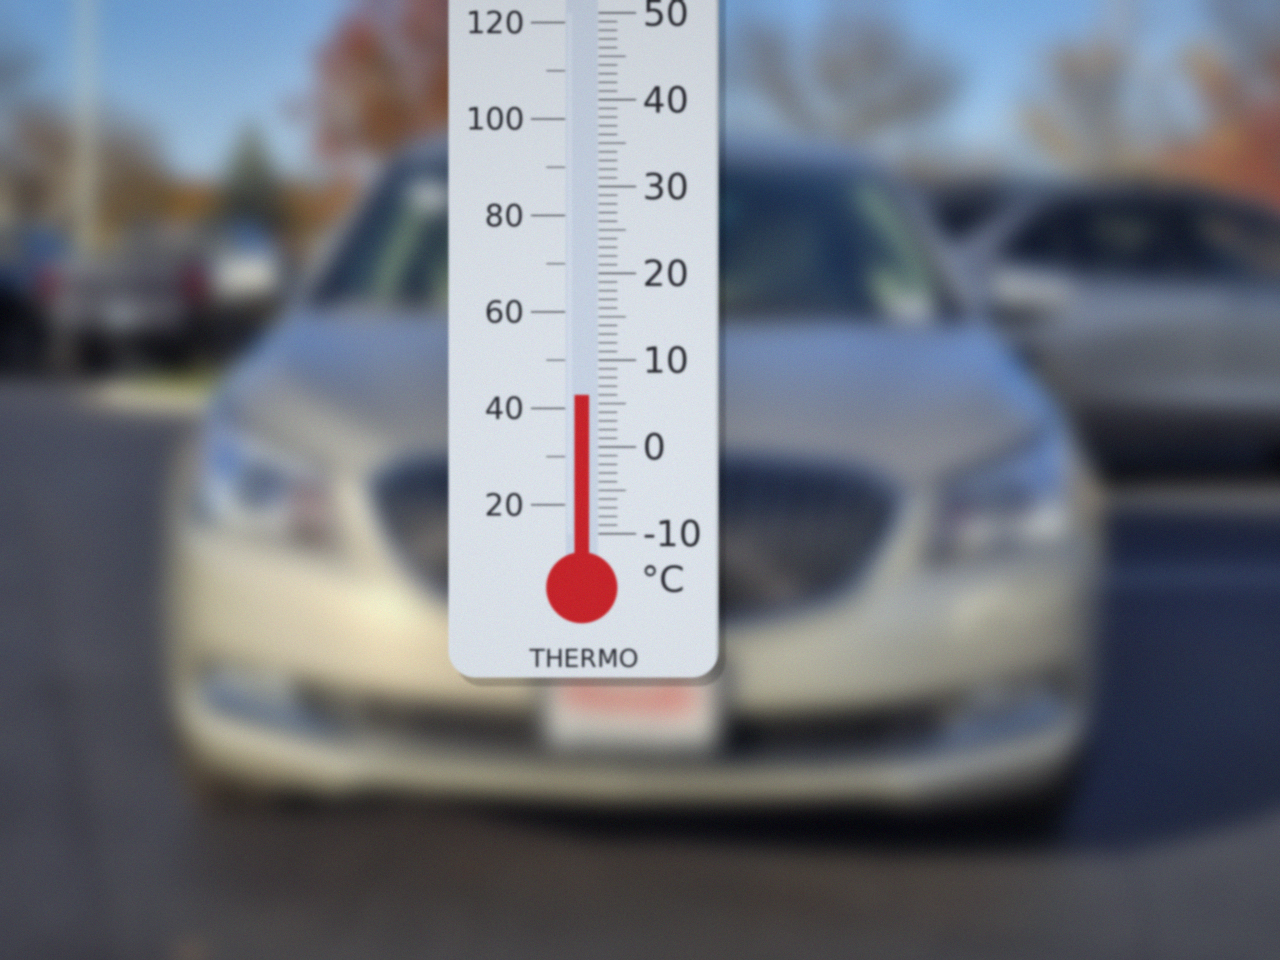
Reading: 6 °C
